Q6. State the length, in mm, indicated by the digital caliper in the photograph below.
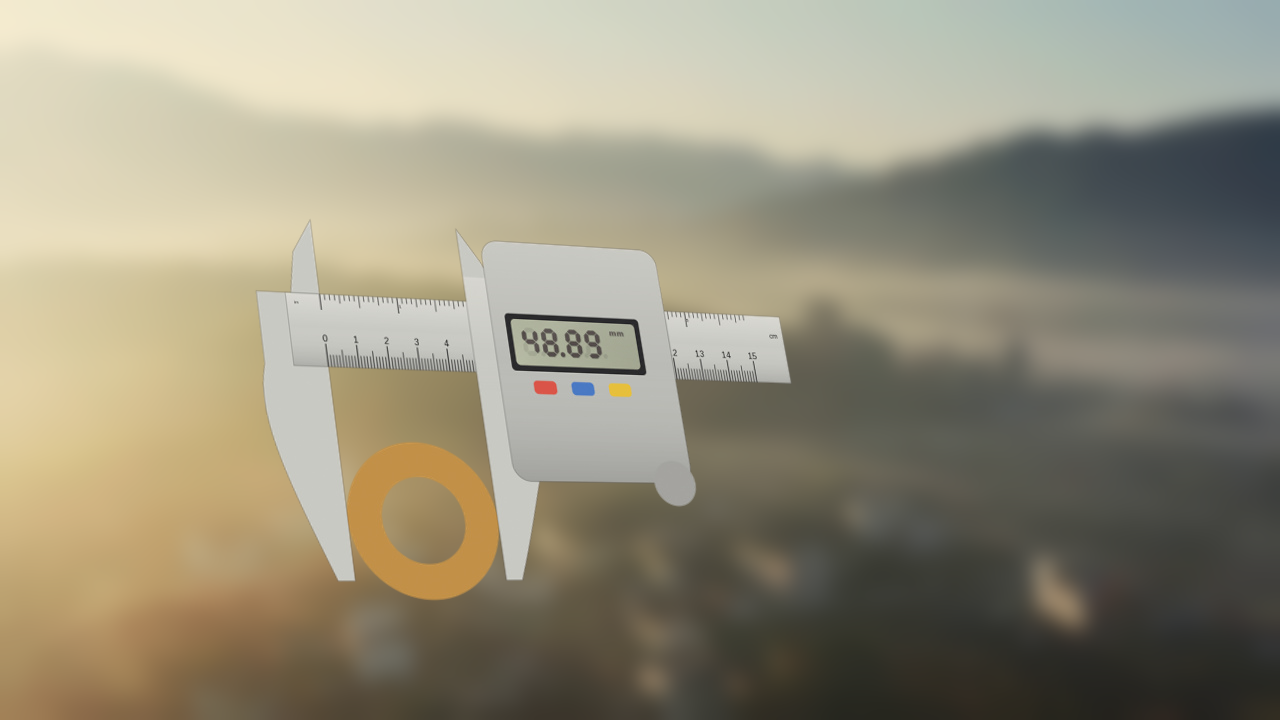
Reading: 48.89 mm
